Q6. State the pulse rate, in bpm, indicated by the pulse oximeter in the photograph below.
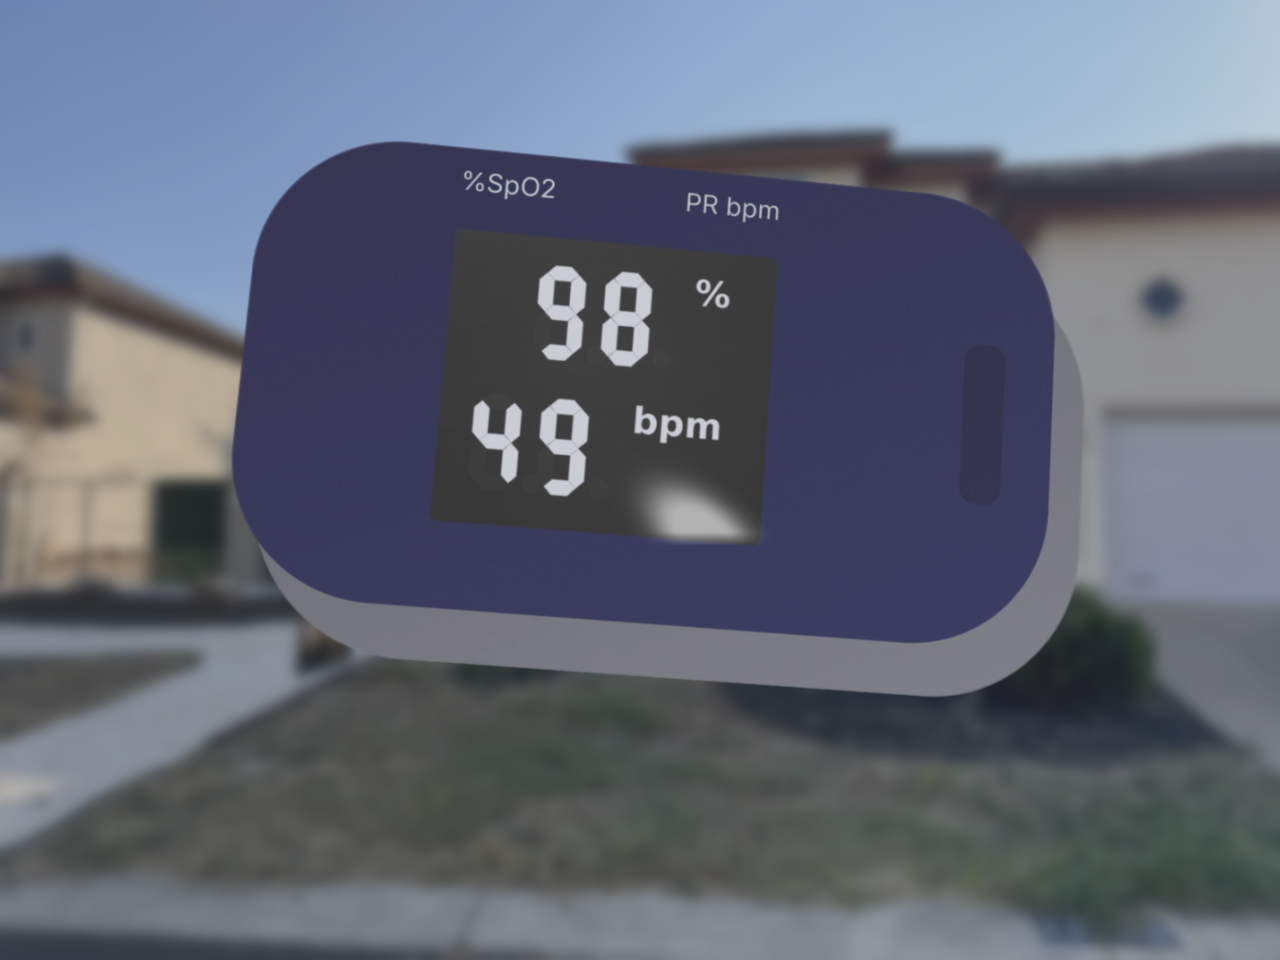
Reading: 49 bpm
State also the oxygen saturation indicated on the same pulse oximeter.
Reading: 98 %
